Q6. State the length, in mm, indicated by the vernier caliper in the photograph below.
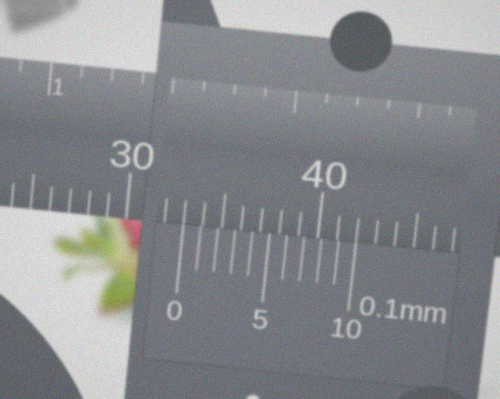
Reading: 33.0 mm
